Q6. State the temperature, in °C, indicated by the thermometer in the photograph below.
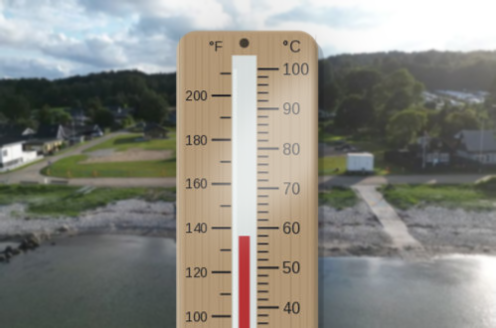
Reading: 58 °C
